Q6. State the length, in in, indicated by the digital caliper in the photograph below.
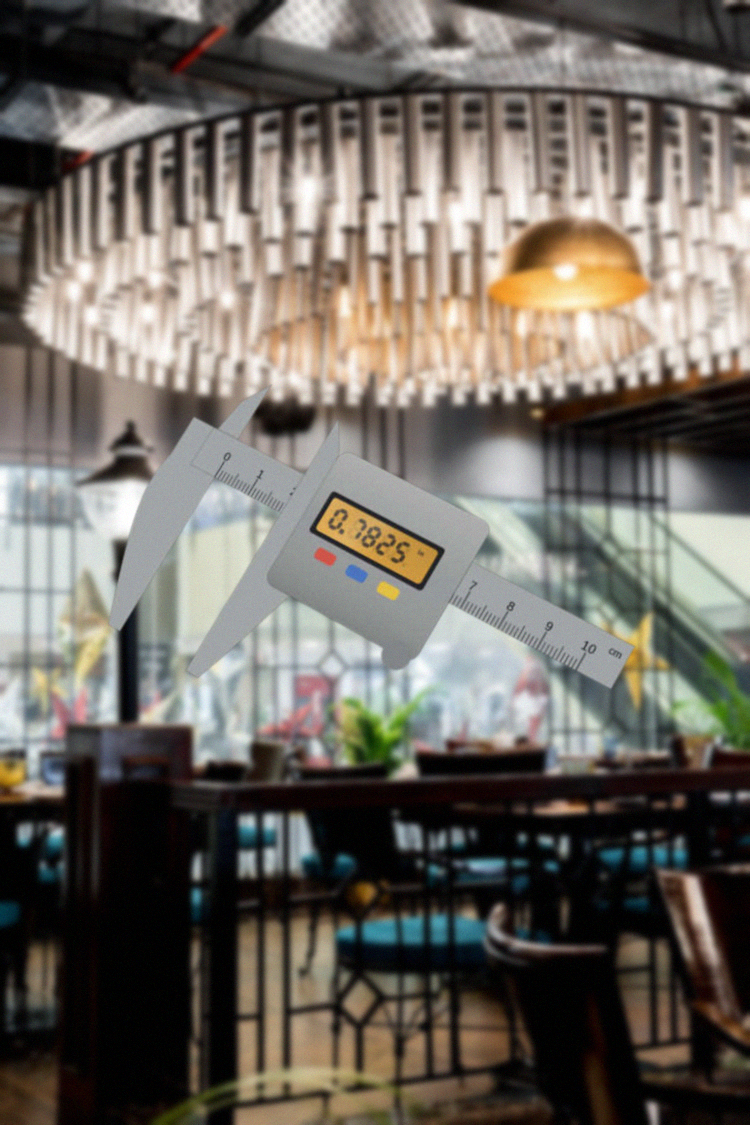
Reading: 0.7825 in
